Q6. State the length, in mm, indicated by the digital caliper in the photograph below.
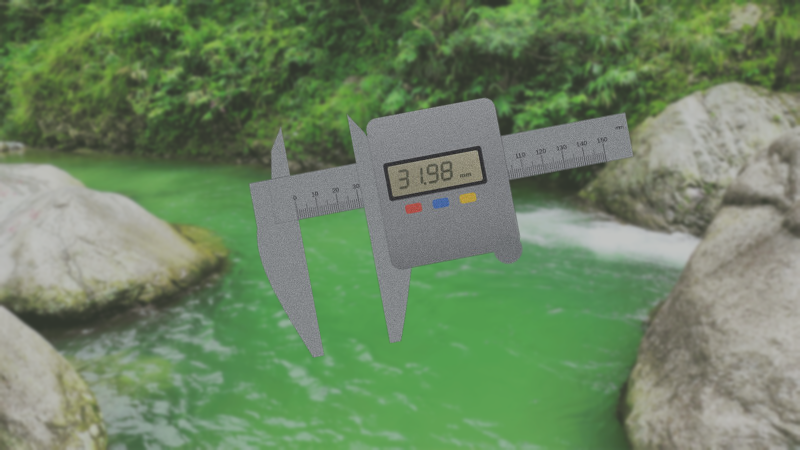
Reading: 31.98 mm
